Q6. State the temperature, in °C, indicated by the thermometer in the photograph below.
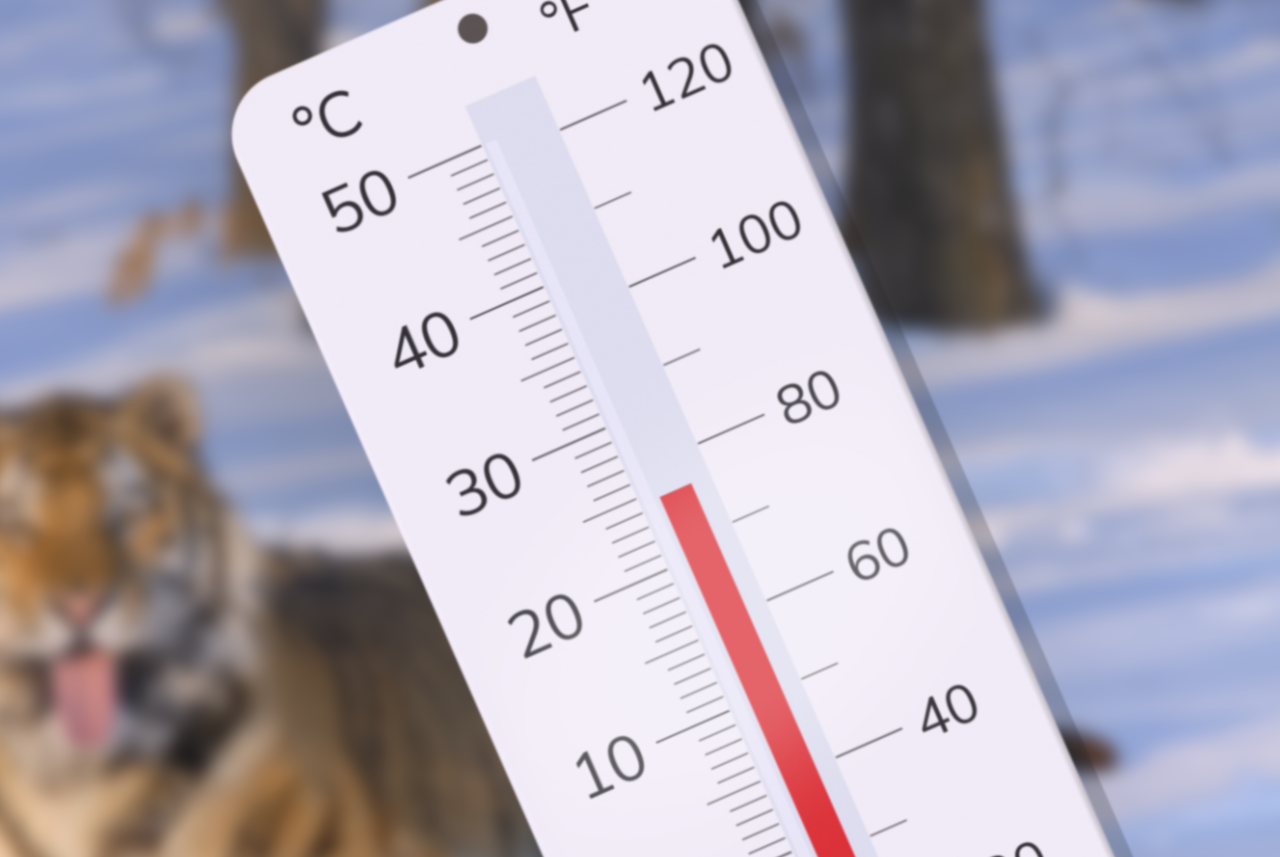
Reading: 24.5 °C
